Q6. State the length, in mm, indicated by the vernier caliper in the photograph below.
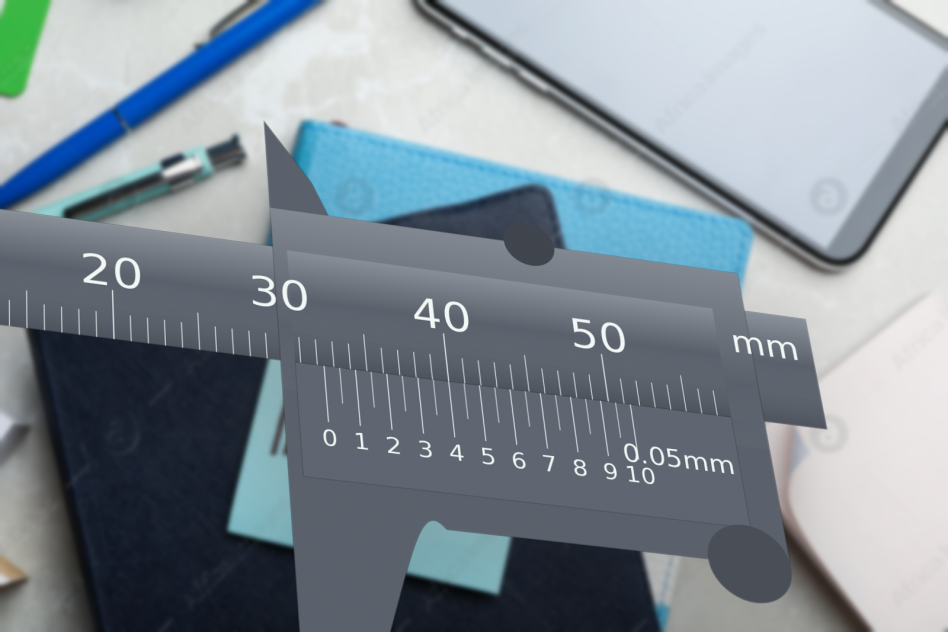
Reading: 32.4 mm
